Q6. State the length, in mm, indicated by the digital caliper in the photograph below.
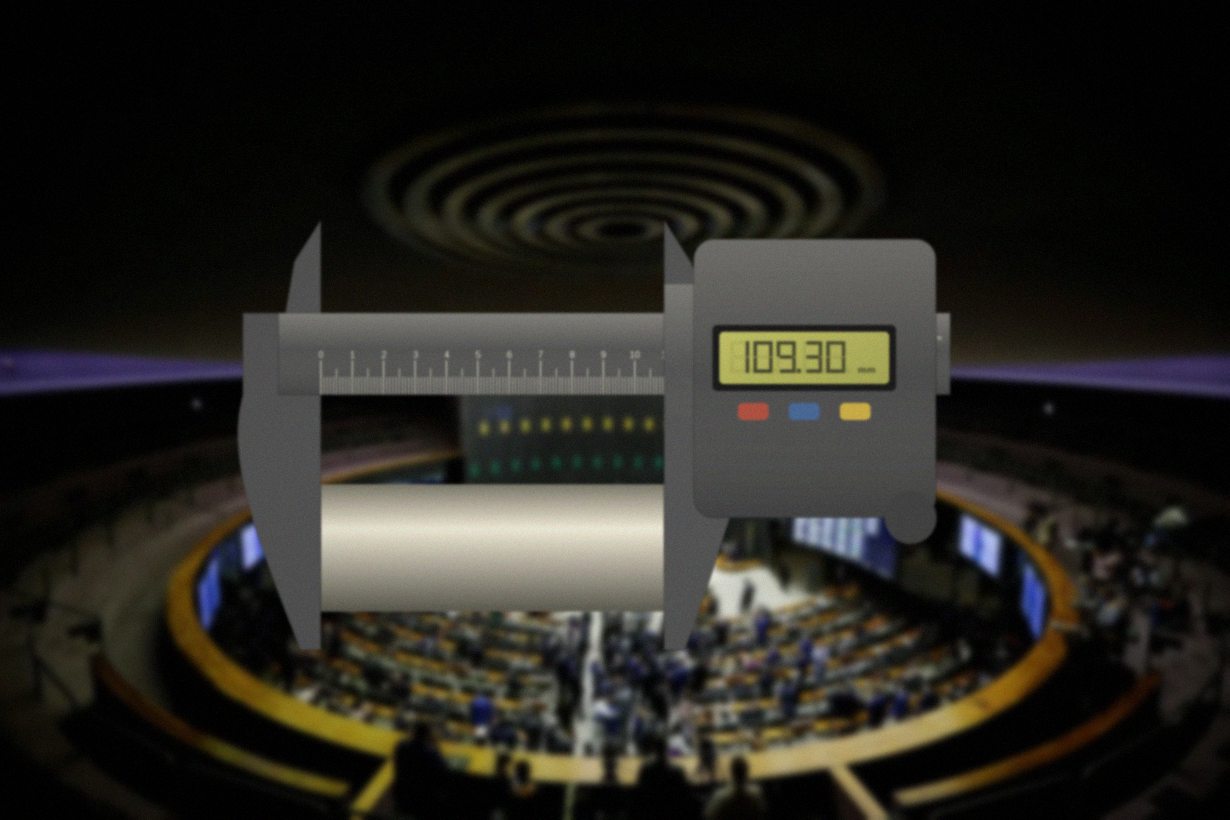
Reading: 109.30 mm
